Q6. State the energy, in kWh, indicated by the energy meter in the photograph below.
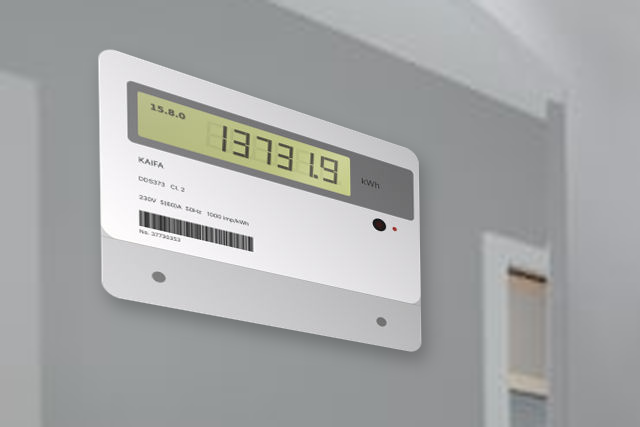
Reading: 13731.9 kWh
